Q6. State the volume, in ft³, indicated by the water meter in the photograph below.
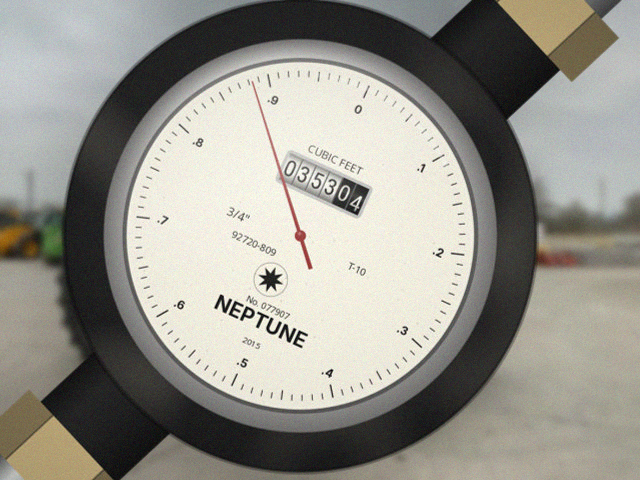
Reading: 35303.88 ft³
